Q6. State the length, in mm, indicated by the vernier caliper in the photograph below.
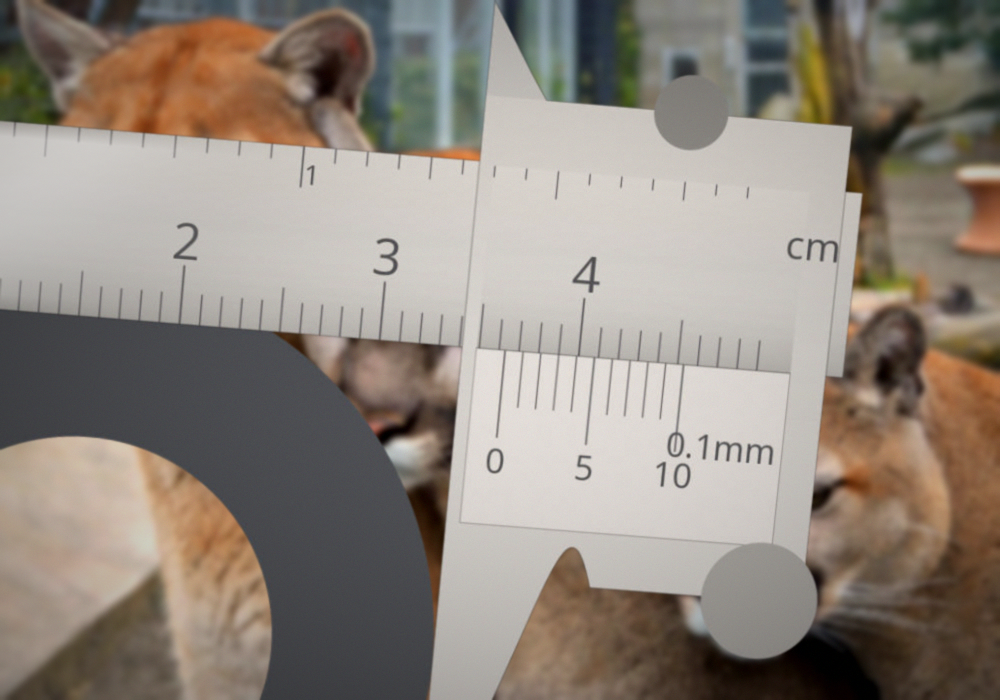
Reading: 36.3 mm
